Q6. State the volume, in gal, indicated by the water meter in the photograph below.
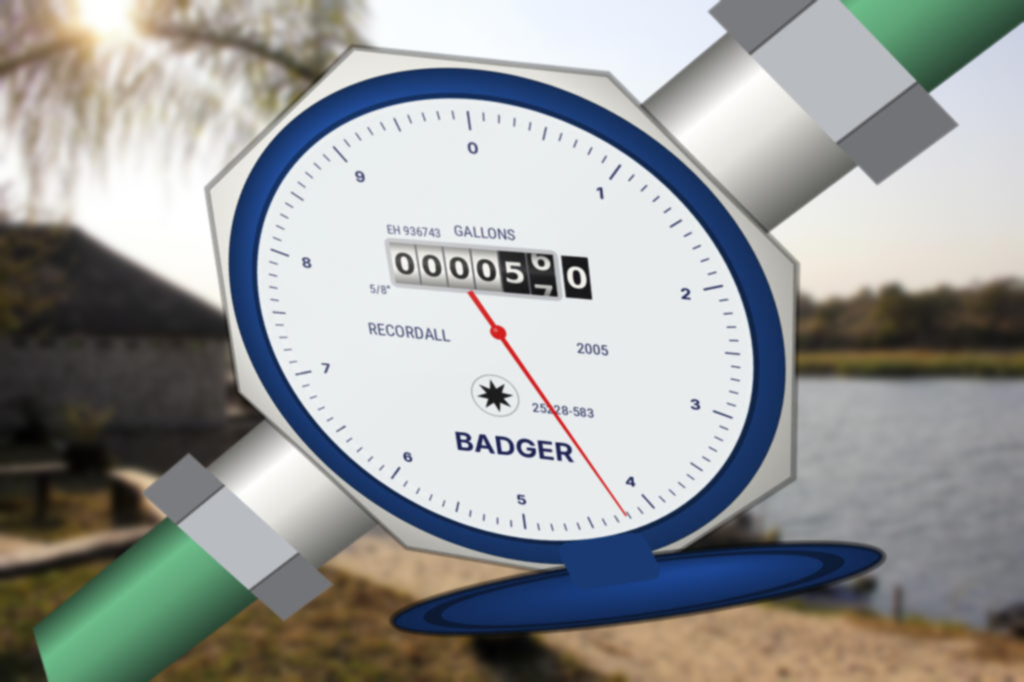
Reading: 564.2 gal
